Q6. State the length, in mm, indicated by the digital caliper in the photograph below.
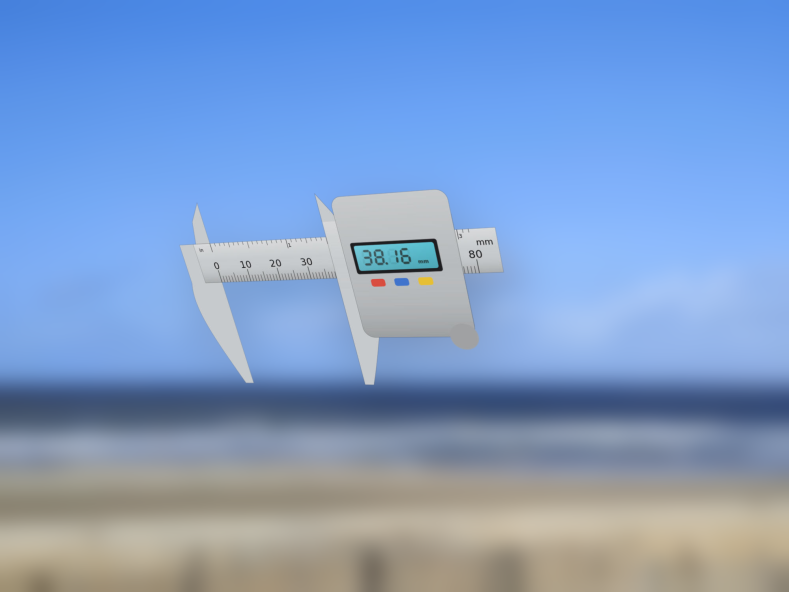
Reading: 38.16 mm
